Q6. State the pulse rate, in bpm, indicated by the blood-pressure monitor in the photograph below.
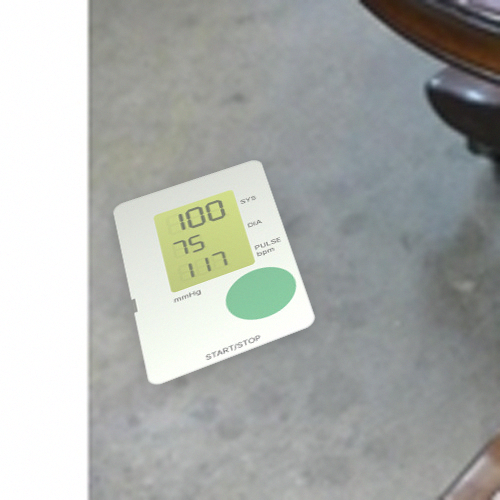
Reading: 117 bpm
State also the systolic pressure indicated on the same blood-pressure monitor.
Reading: 100 mmHg
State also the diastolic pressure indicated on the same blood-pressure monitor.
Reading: 75 mmHg
